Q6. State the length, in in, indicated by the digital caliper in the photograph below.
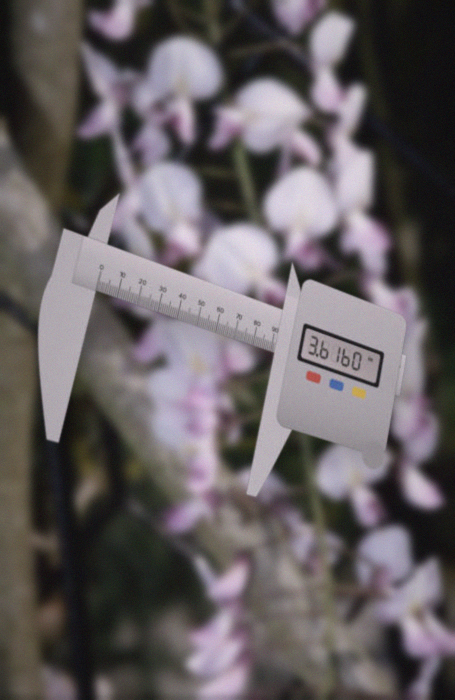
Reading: 3.6160 in
